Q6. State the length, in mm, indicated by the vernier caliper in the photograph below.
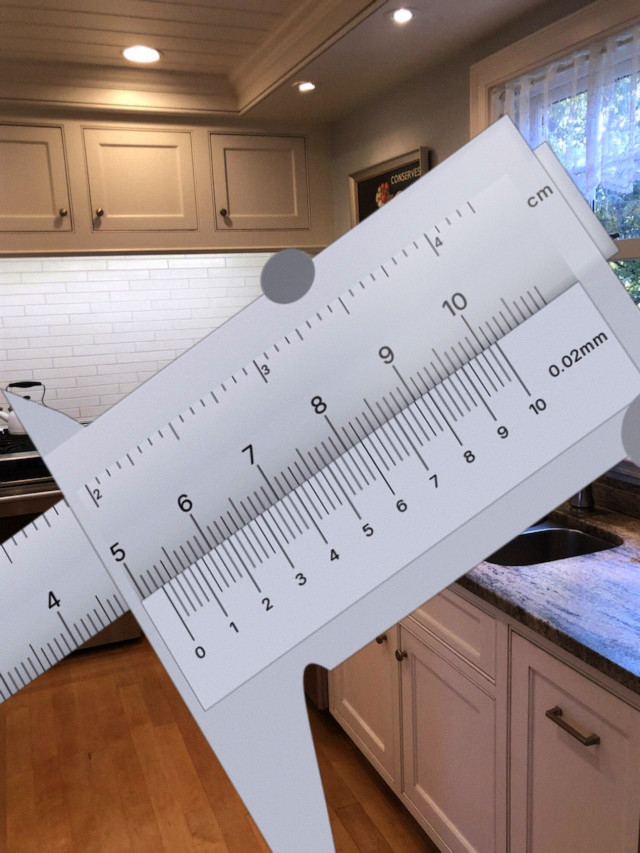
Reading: 52.6 mm
